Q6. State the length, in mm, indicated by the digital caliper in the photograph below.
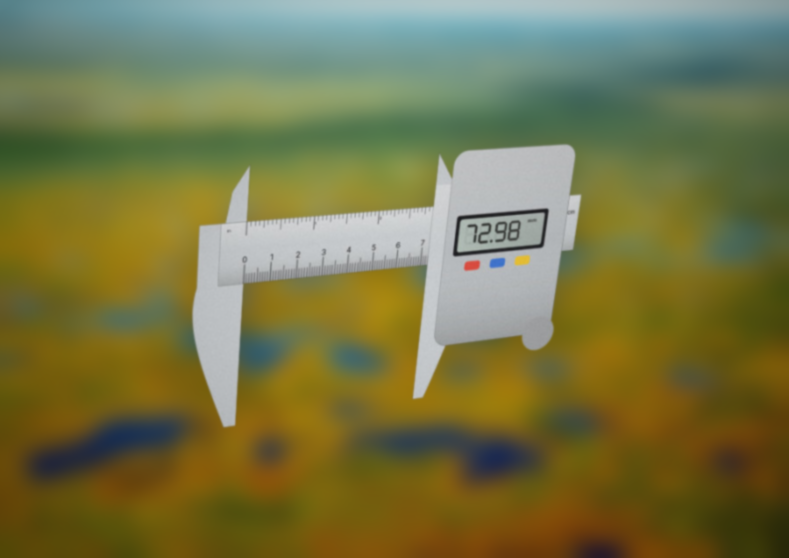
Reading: 72.98 mm
